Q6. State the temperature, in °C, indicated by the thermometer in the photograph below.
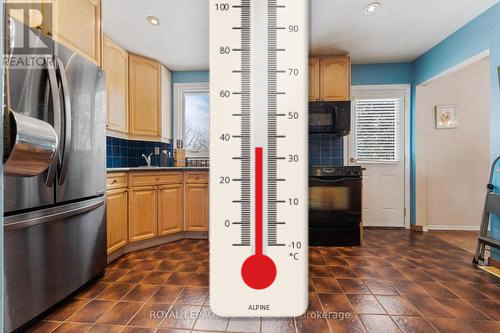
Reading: 35 °C
